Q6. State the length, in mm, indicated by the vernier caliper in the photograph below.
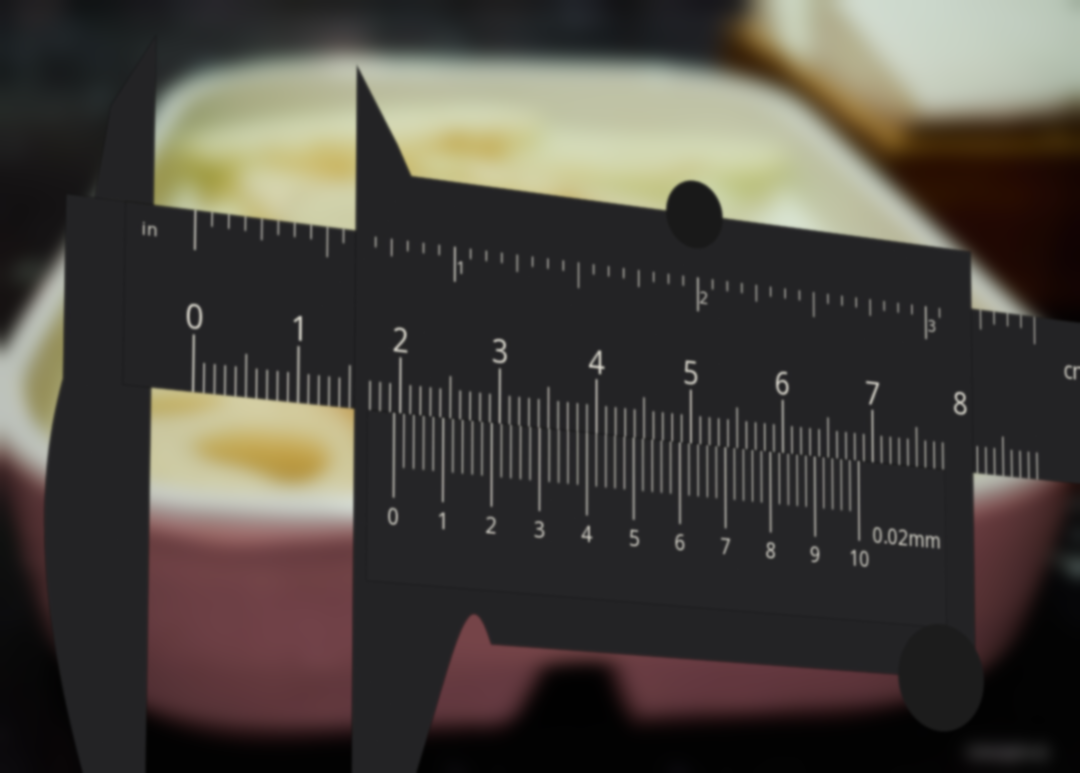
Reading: 19.4 mm
